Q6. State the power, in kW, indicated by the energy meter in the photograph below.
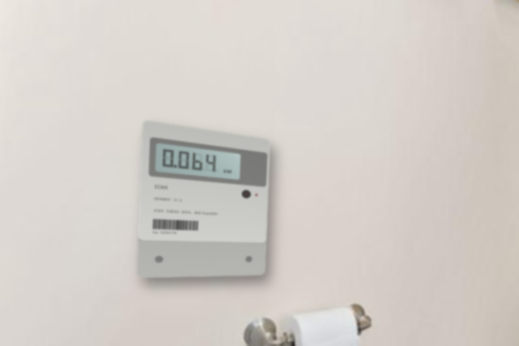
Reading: 0.064 kW
